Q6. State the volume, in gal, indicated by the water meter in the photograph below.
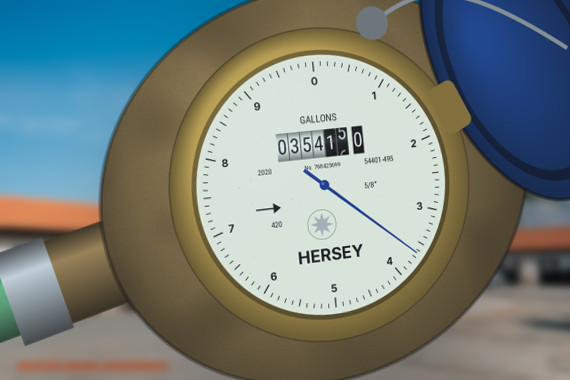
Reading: 354153.6 gal
